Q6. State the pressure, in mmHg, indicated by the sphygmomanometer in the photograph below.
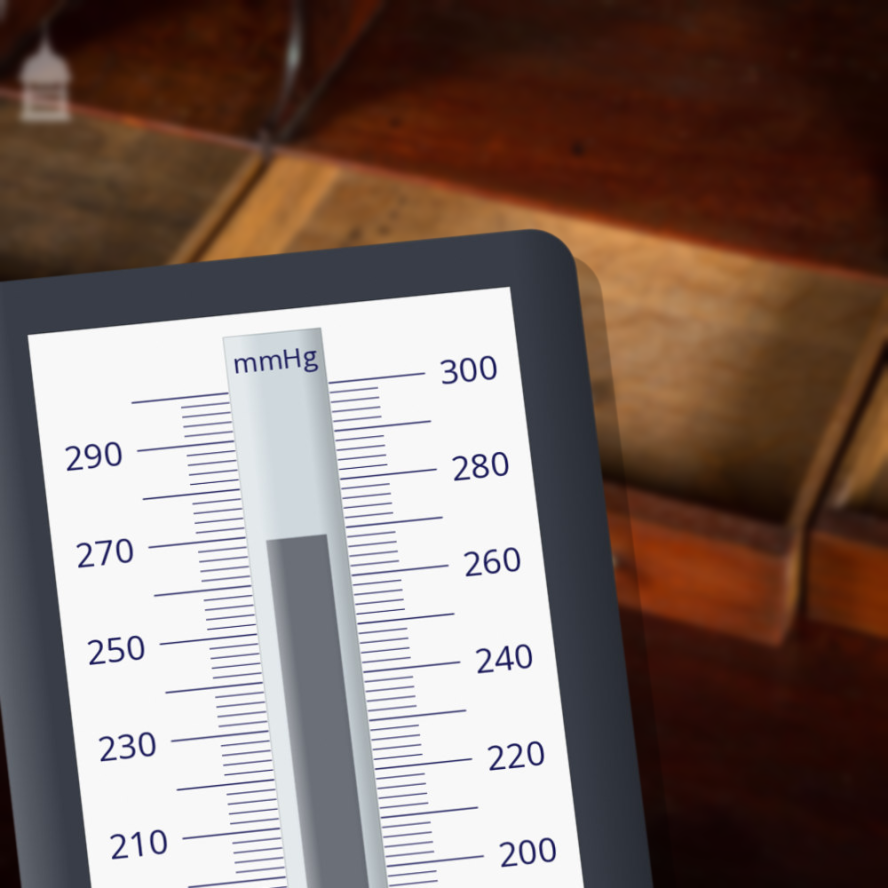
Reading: 269 mmHg
